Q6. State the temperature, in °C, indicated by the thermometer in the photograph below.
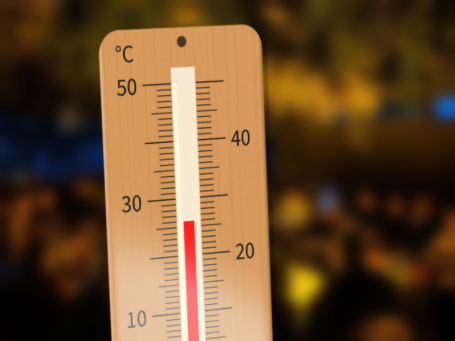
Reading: 26 °C
